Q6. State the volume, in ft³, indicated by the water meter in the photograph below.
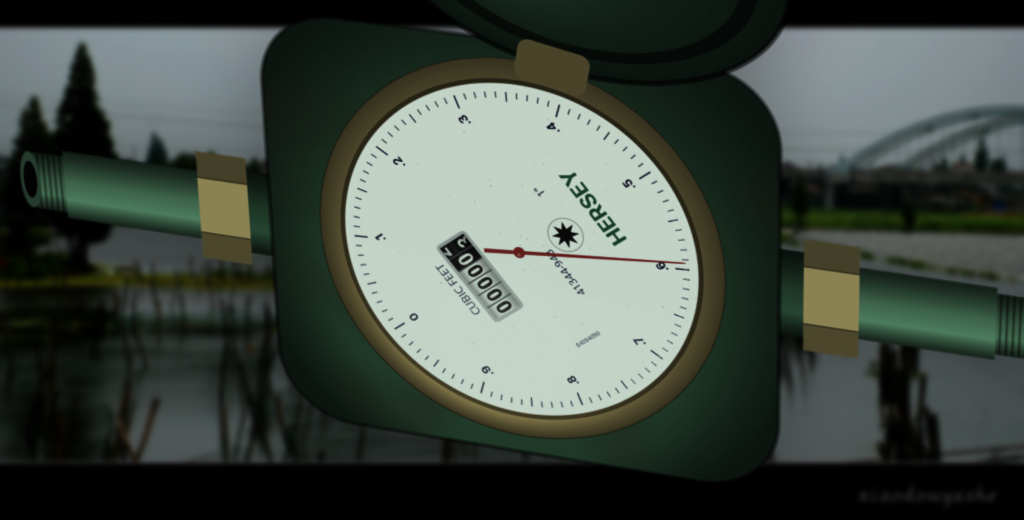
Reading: 2.59 ft³
